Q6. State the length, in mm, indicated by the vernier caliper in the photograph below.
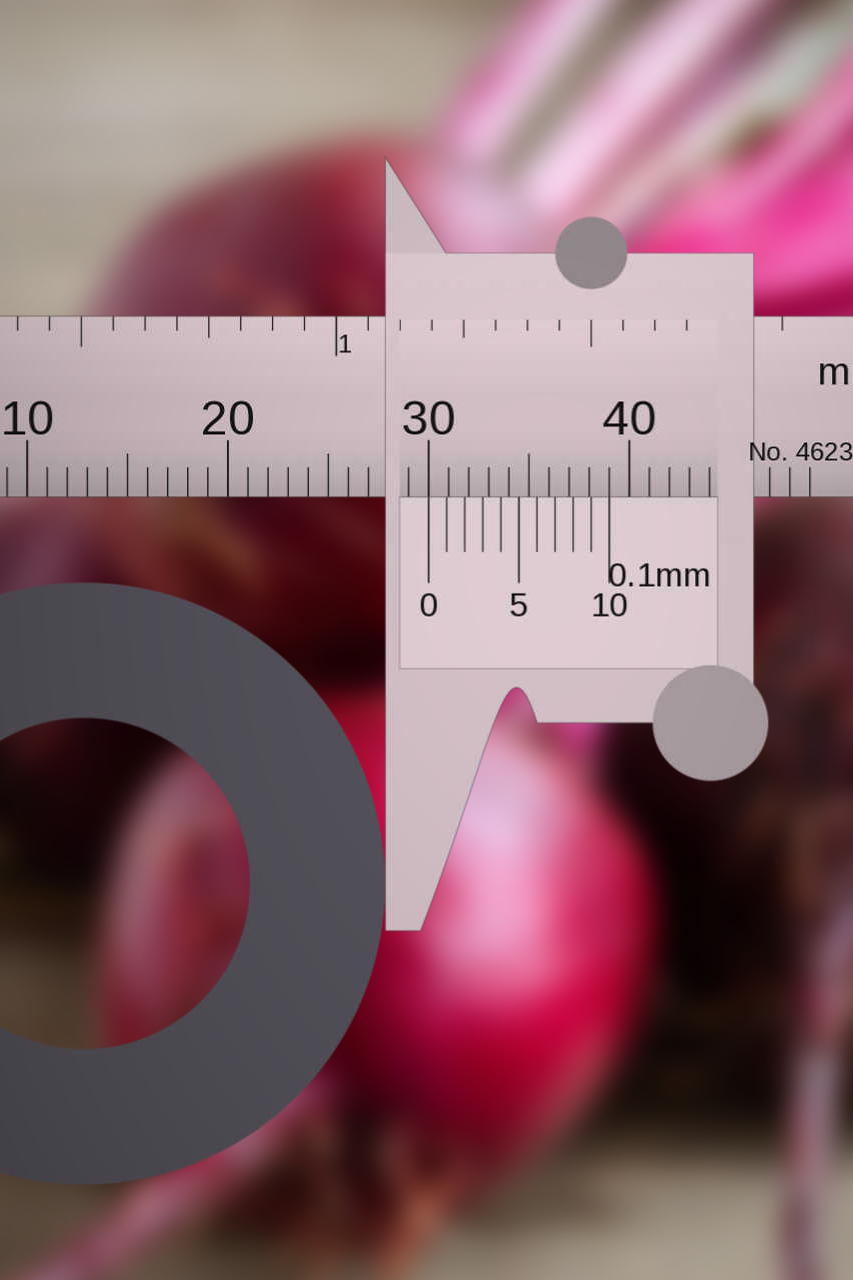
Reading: 30.0 mm
